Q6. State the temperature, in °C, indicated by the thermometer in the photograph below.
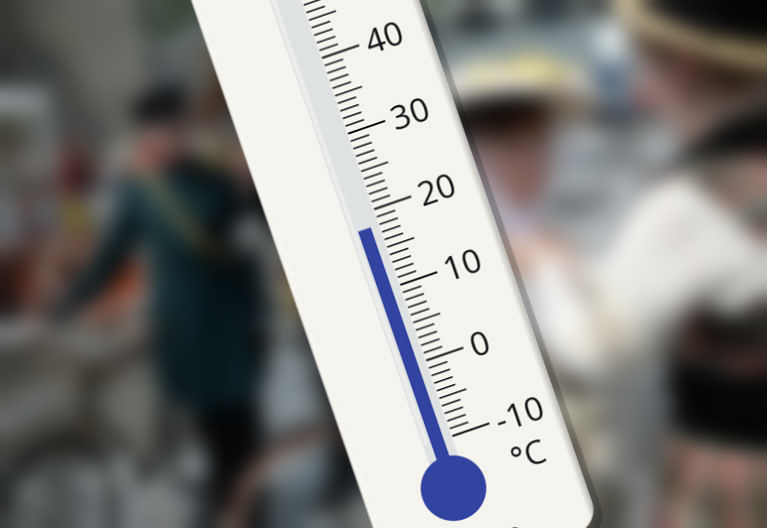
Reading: 18 °C
